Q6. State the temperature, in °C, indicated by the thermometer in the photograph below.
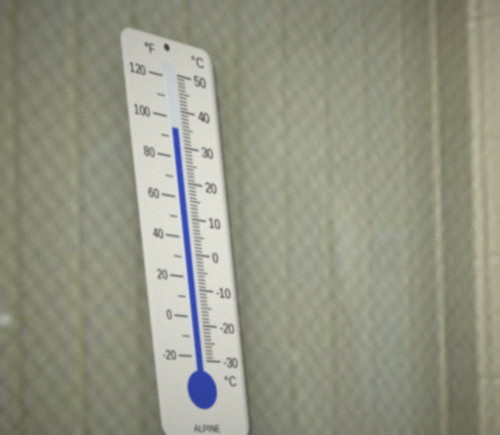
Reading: 35 °C
